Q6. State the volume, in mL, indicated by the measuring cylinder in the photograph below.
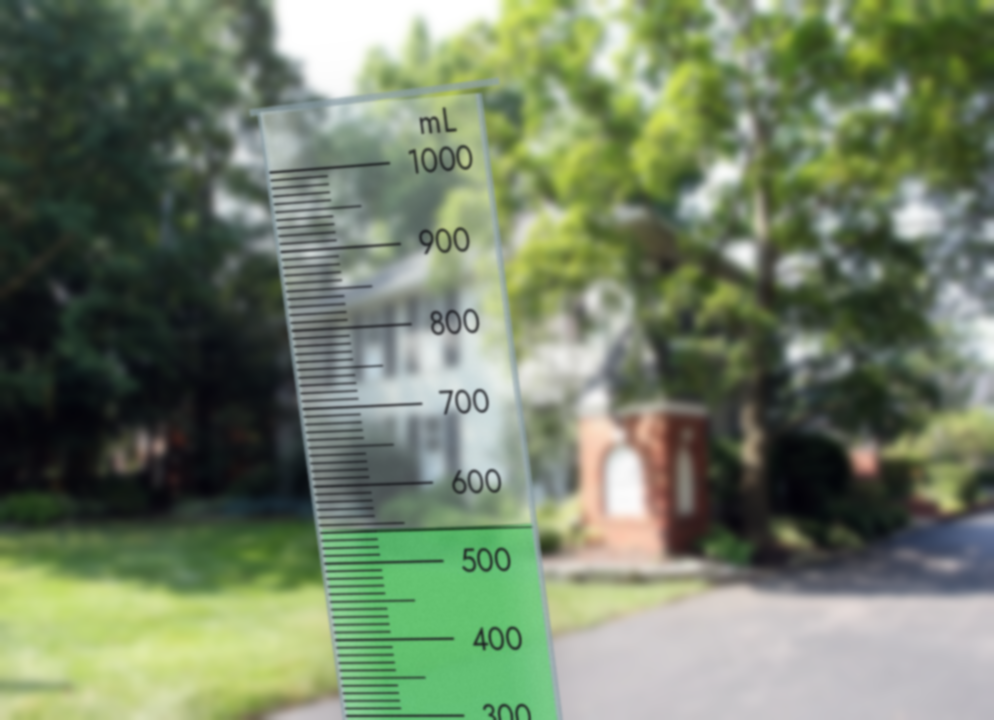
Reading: 540 mL
